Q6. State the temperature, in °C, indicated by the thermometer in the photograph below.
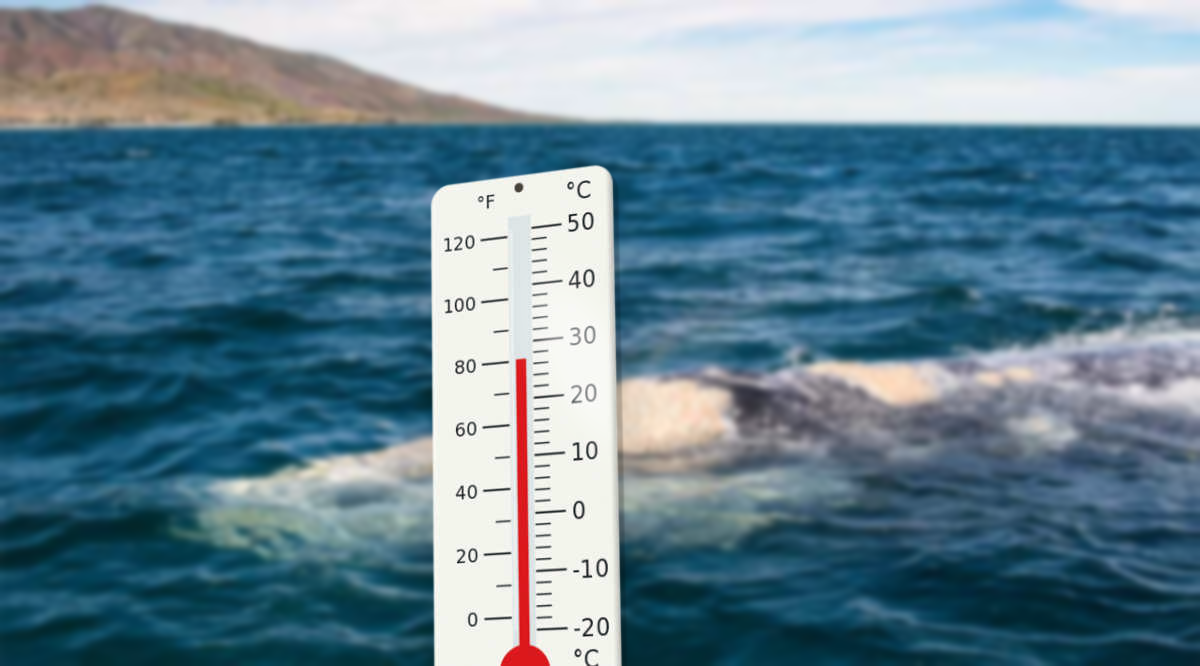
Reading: 27 °C
